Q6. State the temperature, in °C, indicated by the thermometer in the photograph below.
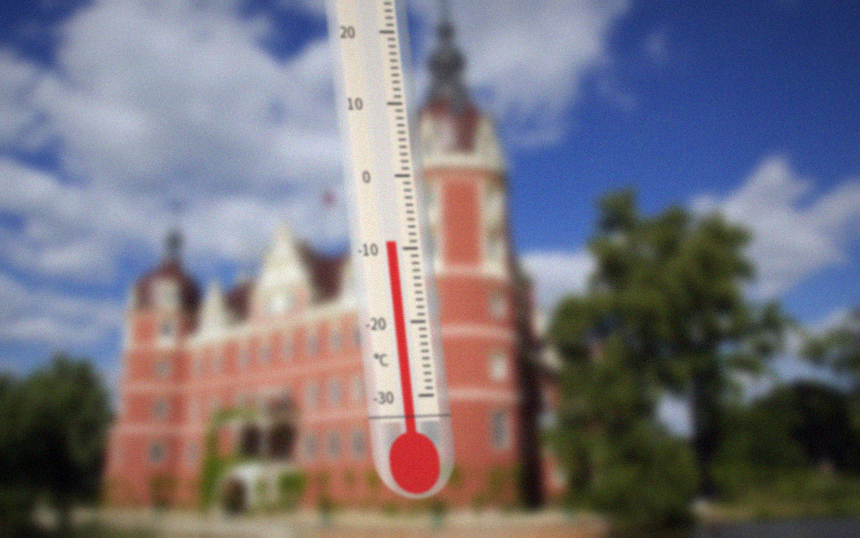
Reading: -9 °C
